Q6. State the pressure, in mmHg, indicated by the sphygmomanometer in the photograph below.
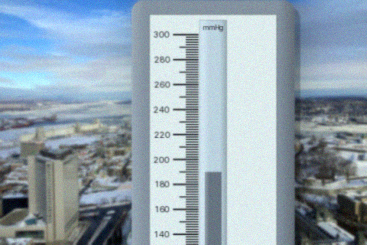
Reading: 190 mmHg
